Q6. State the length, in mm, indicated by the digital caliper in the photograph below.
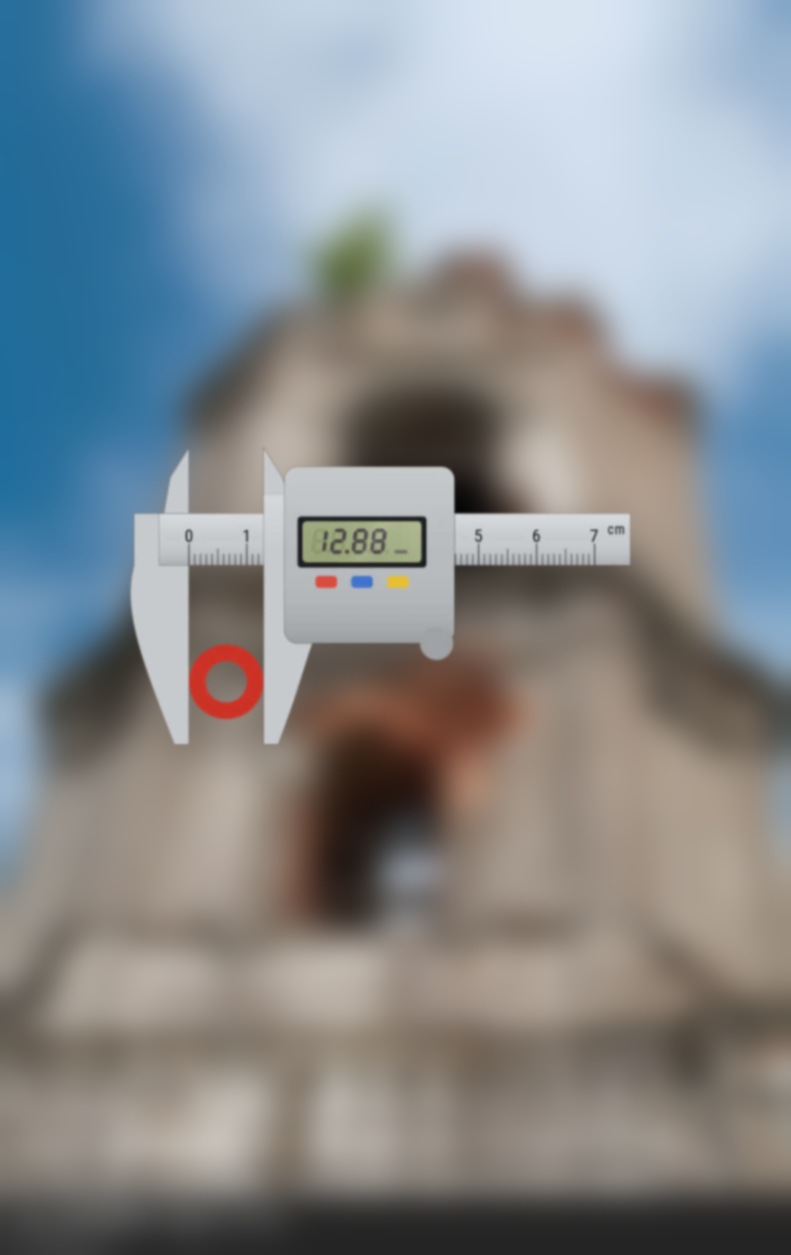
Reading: 12.88 mm
